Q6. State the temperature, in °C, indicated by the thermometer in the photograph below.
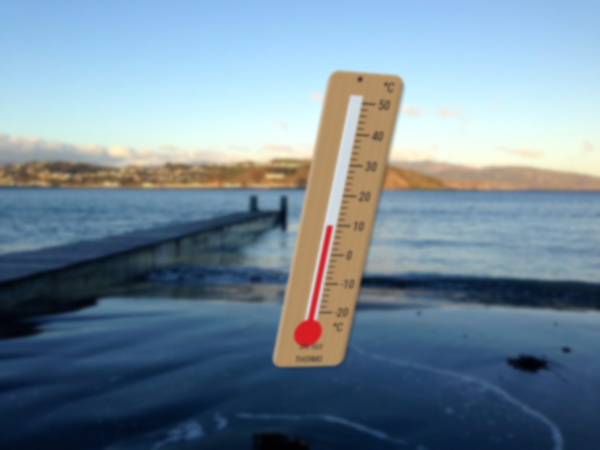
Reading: 10 °C
